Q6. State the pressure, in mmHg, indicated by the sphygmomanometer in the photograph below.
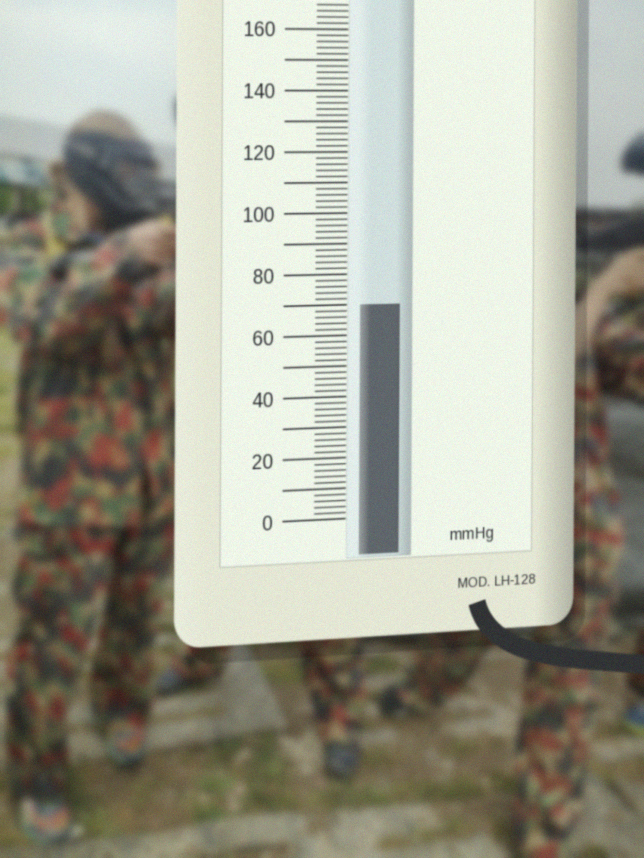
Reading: 70 mmHg
